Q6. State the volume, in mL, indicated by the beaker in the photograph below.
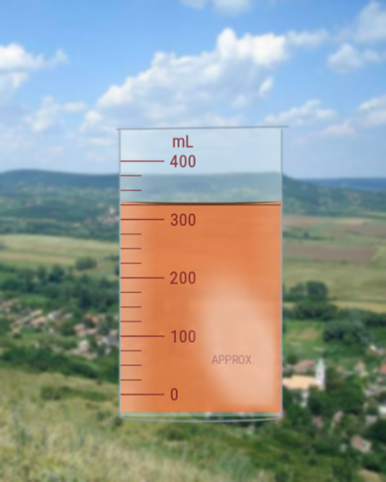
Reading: 325 mL
